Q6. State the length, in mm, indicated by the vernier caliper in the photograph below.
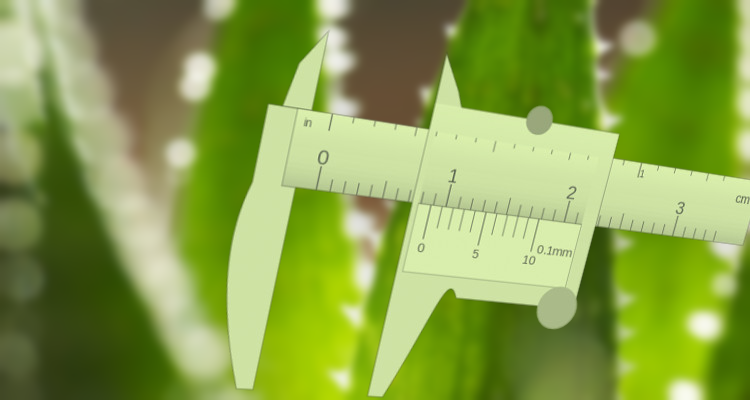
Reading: 8.8 mm
